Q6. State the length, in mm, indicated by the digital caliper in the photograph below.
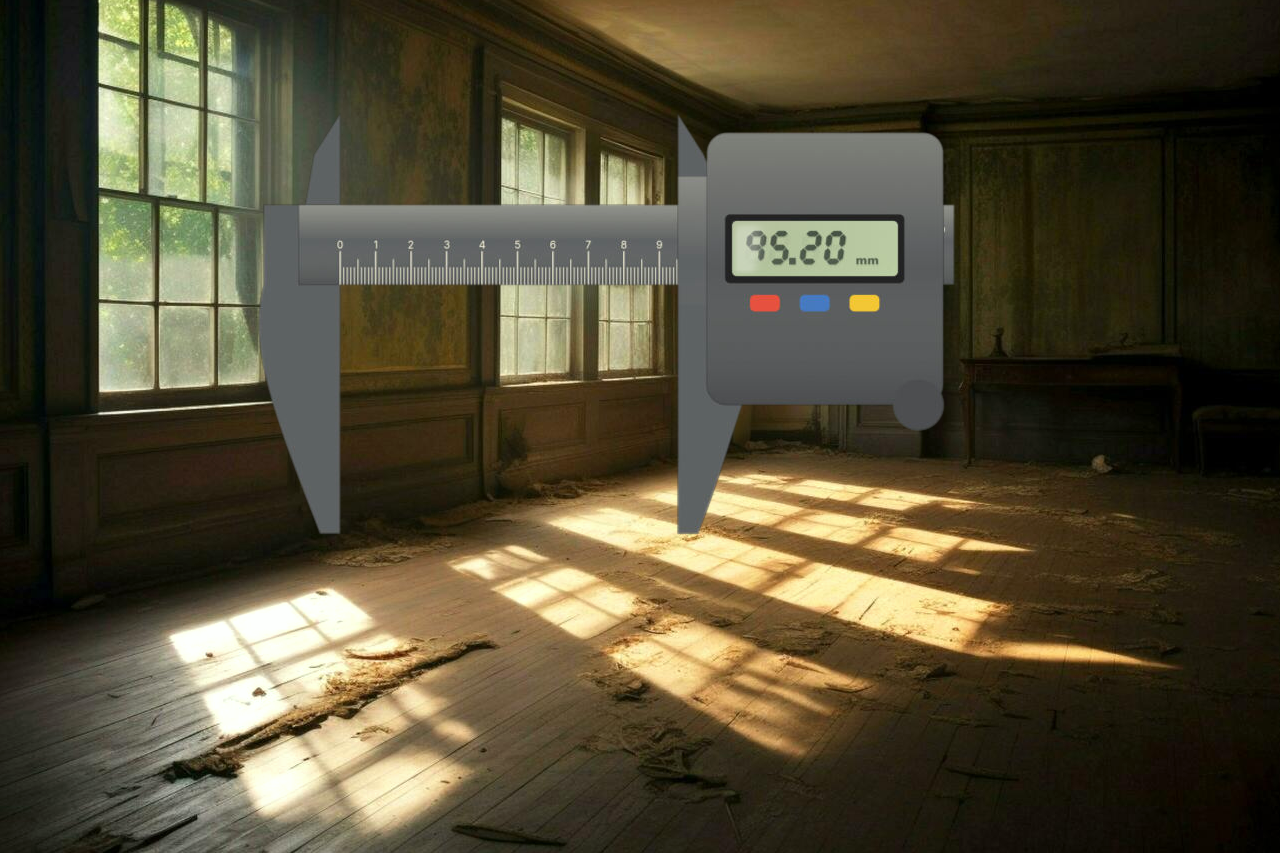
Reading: 95.20 mm
